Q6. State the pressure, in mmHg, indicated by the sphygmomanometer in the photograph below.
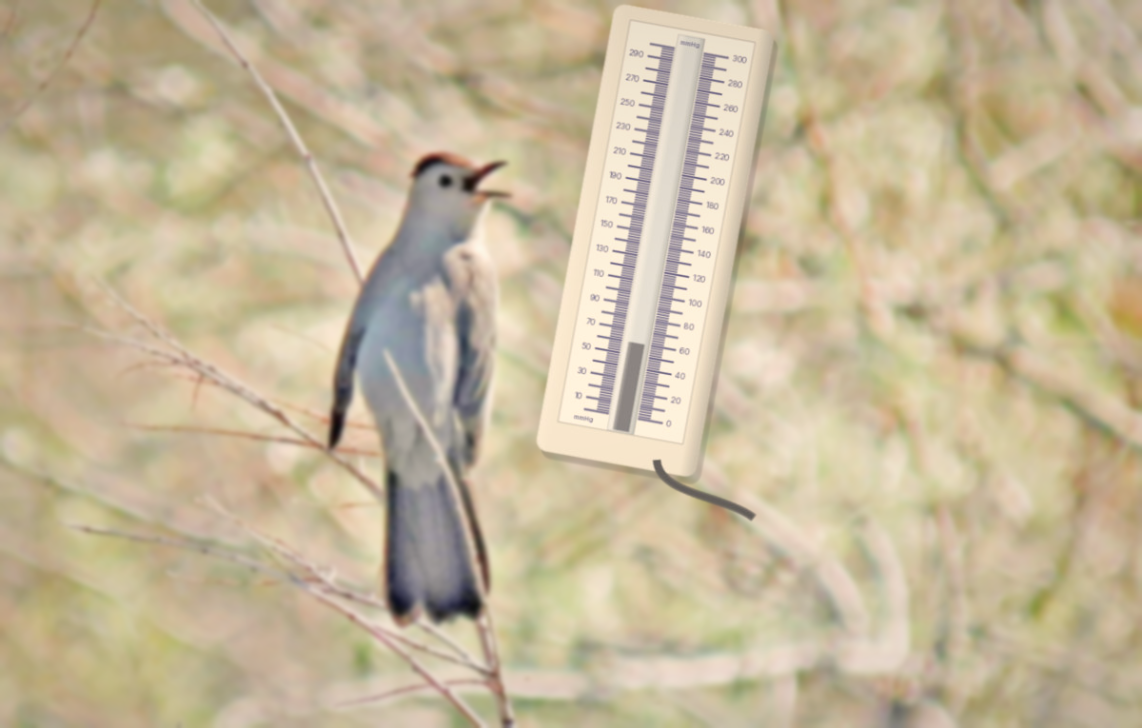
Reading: 60 mmHg
